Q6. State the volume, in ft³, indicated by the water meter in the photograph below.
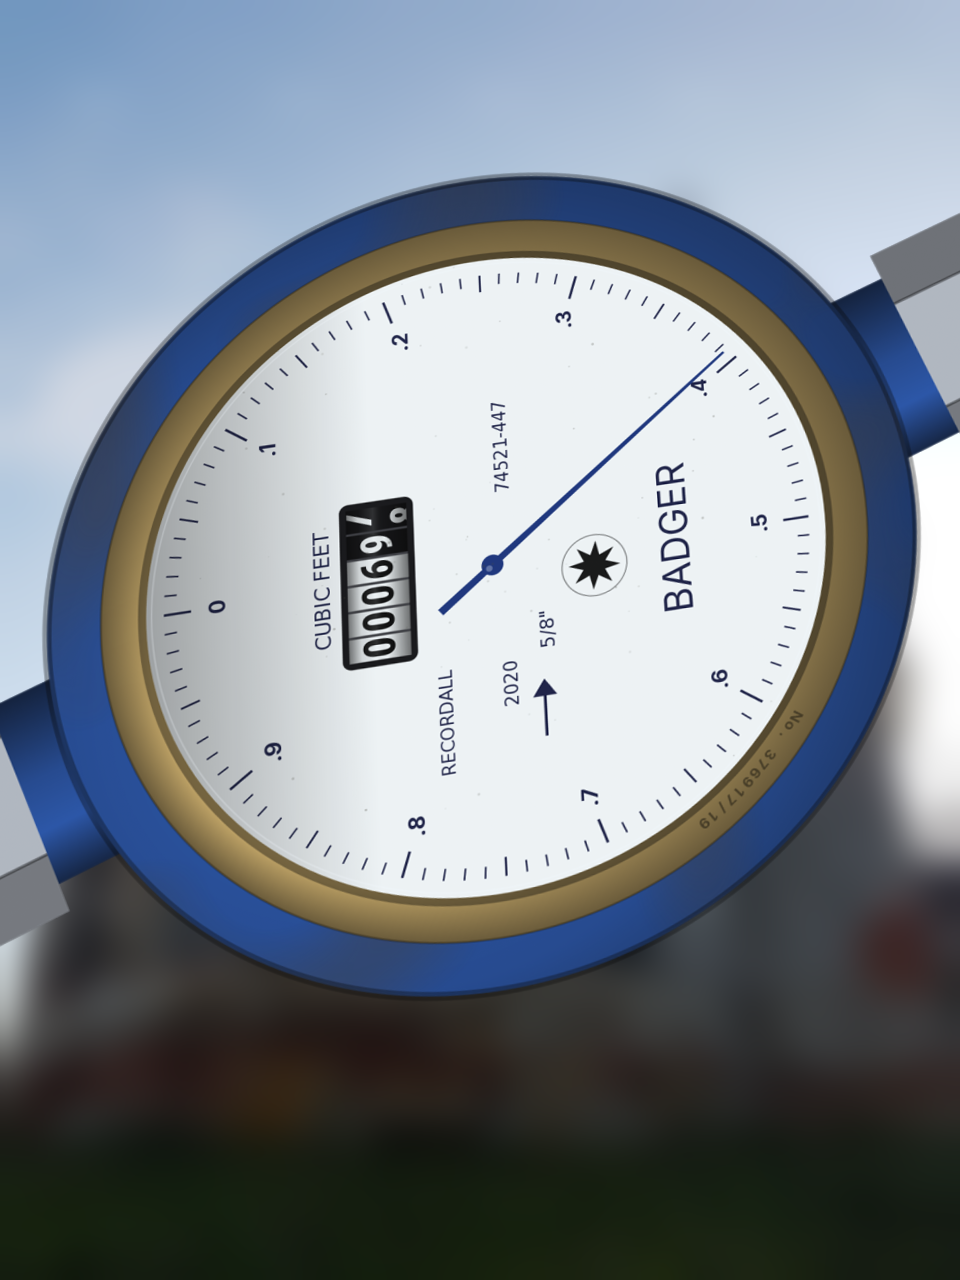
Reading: 697.39 ft³
